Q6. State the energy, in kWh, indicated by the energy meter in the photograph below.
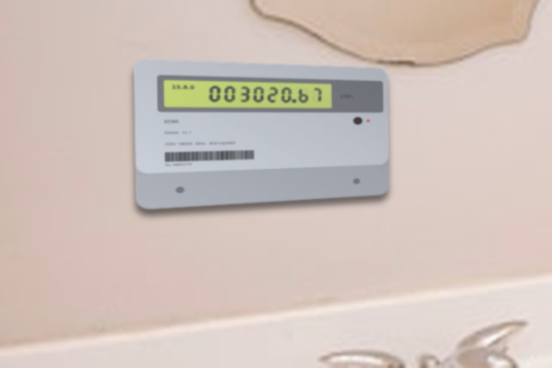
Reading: 3020.67 kWh
